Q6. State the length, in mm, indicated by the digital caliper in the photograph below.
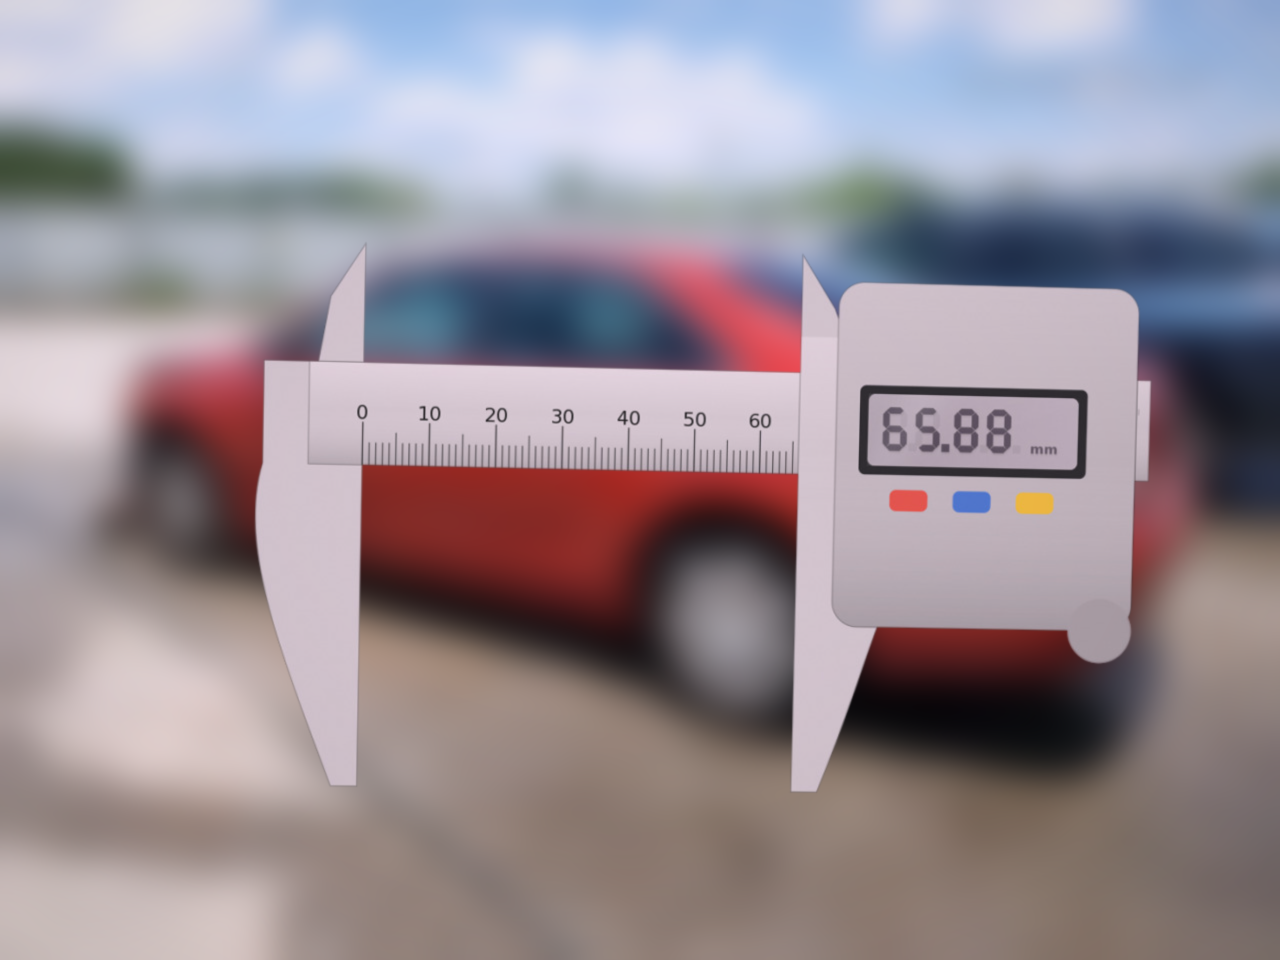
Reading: 65.88 mm
